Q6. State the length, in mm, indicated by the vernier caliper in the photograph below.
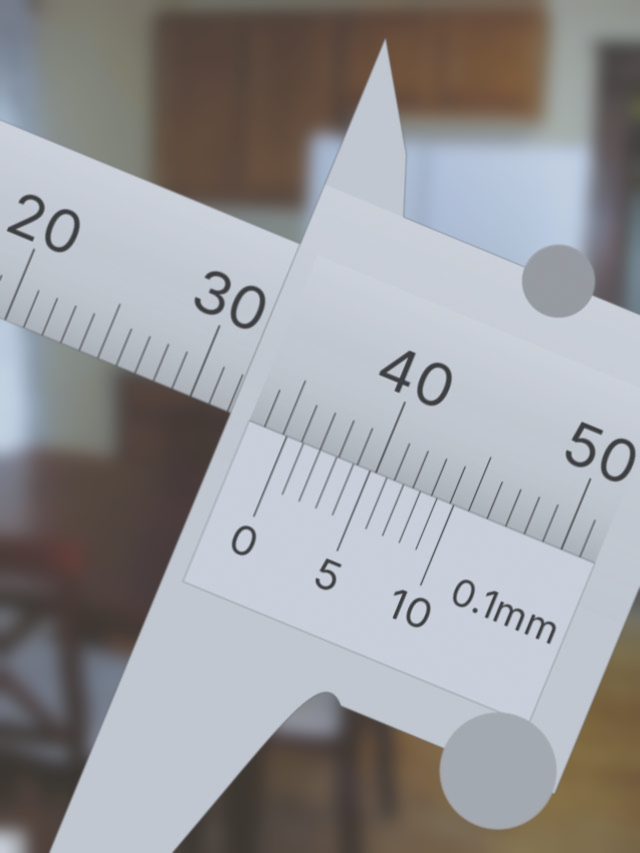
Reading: 35.2 mm
